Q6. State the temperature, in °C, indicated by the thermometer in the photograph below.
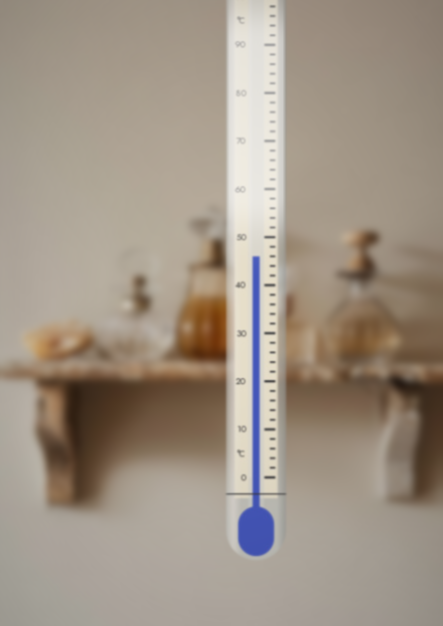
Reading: 46 °C
